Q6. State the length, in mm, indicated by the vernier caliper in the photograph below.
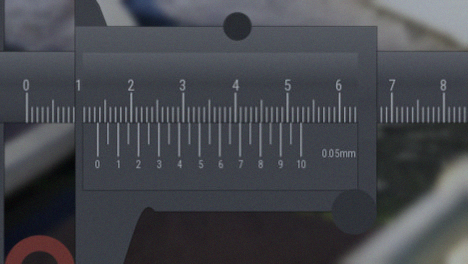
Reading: 13.6 mm
